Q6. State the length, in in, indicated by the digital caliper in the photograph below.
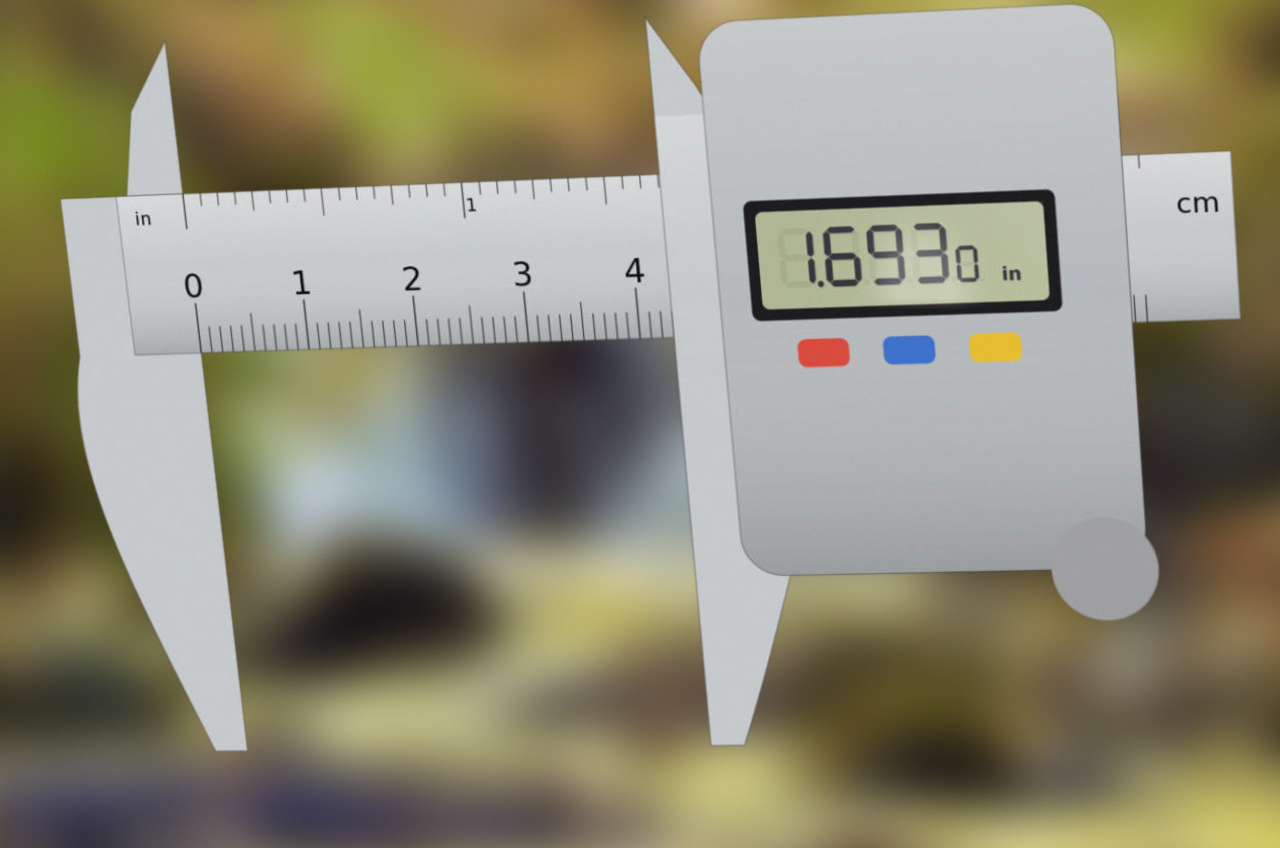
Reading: 1.6930 in
